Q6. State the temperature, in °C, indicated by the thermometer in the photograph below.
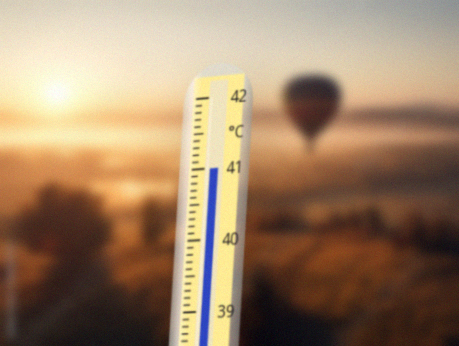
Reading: 41 °C
